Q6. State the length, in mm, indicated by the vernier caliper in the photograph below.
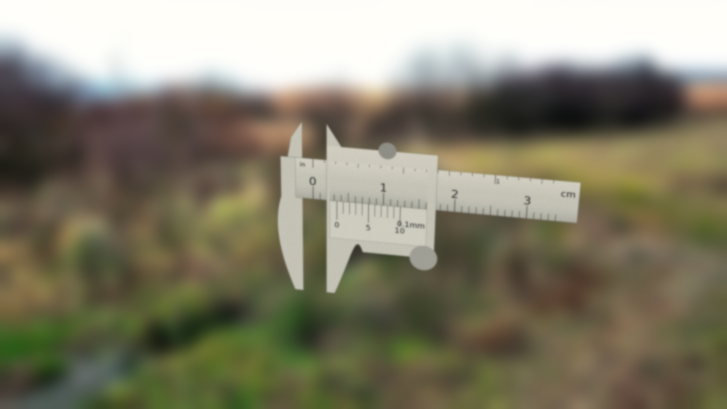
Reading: 3.4 mm
